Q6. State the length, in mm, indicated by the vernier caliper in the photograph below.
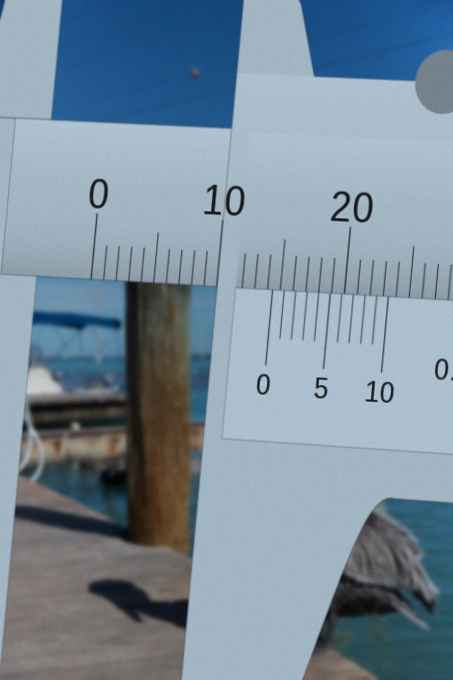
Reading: 14.4 mm
